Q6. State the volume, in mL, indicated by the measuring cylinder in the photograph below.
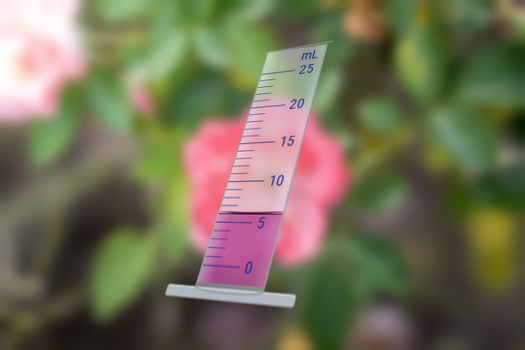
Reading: 6 mL
